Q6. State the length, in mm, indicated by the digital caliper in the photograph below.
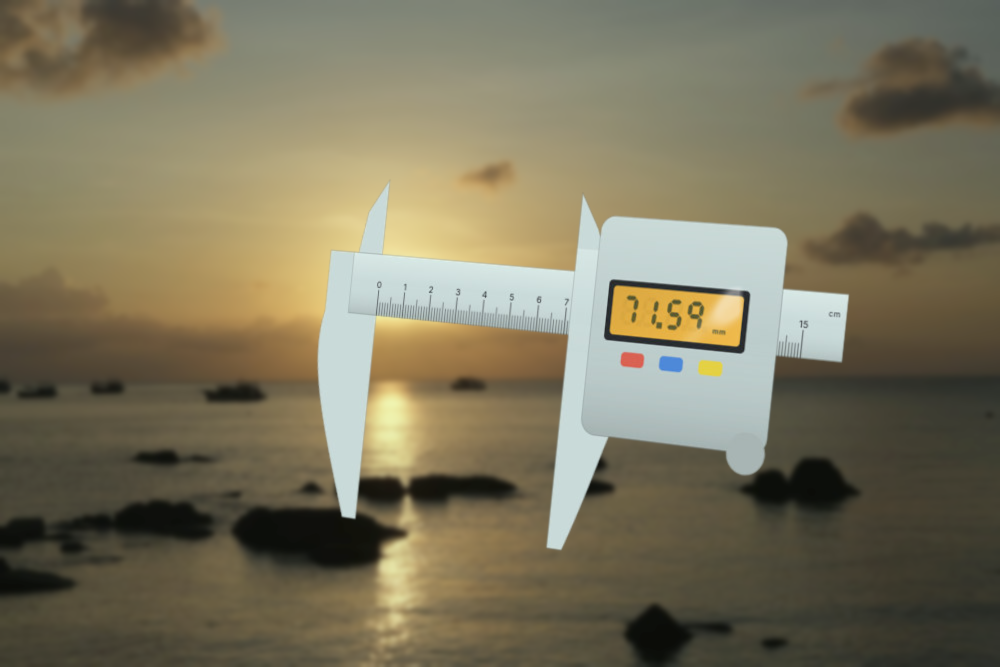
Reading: 71.59 mm
